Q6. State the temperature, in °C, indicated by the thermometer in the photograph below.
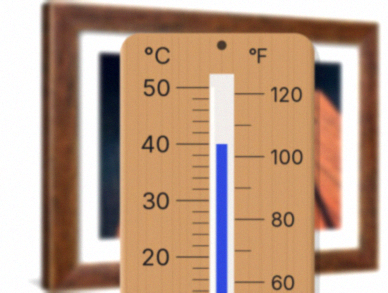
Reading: 40 °C
